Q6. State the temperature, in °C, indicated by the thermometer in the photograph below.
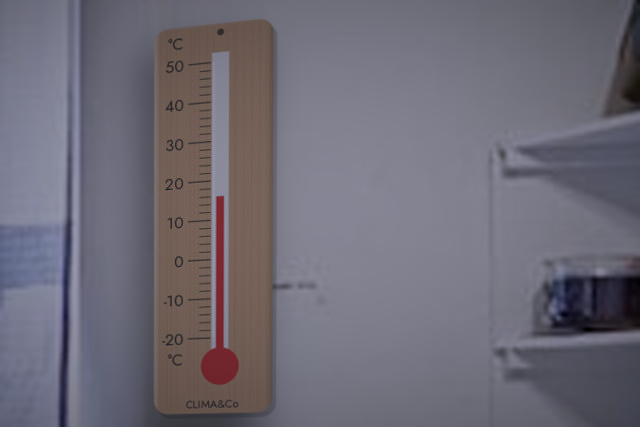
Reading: 16 °C
